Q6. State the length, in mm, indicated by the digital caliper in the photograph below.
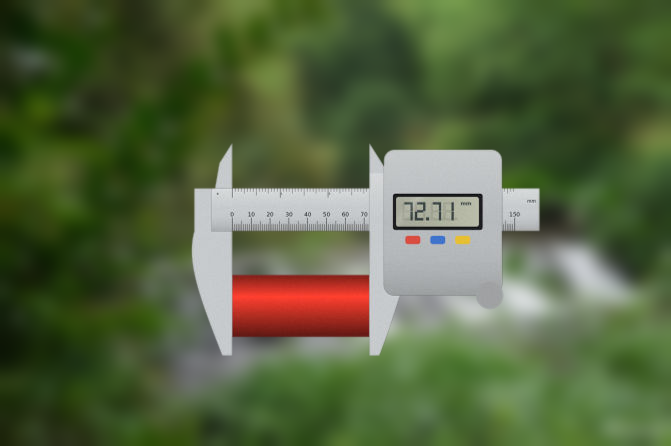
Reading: 72.71 mm
